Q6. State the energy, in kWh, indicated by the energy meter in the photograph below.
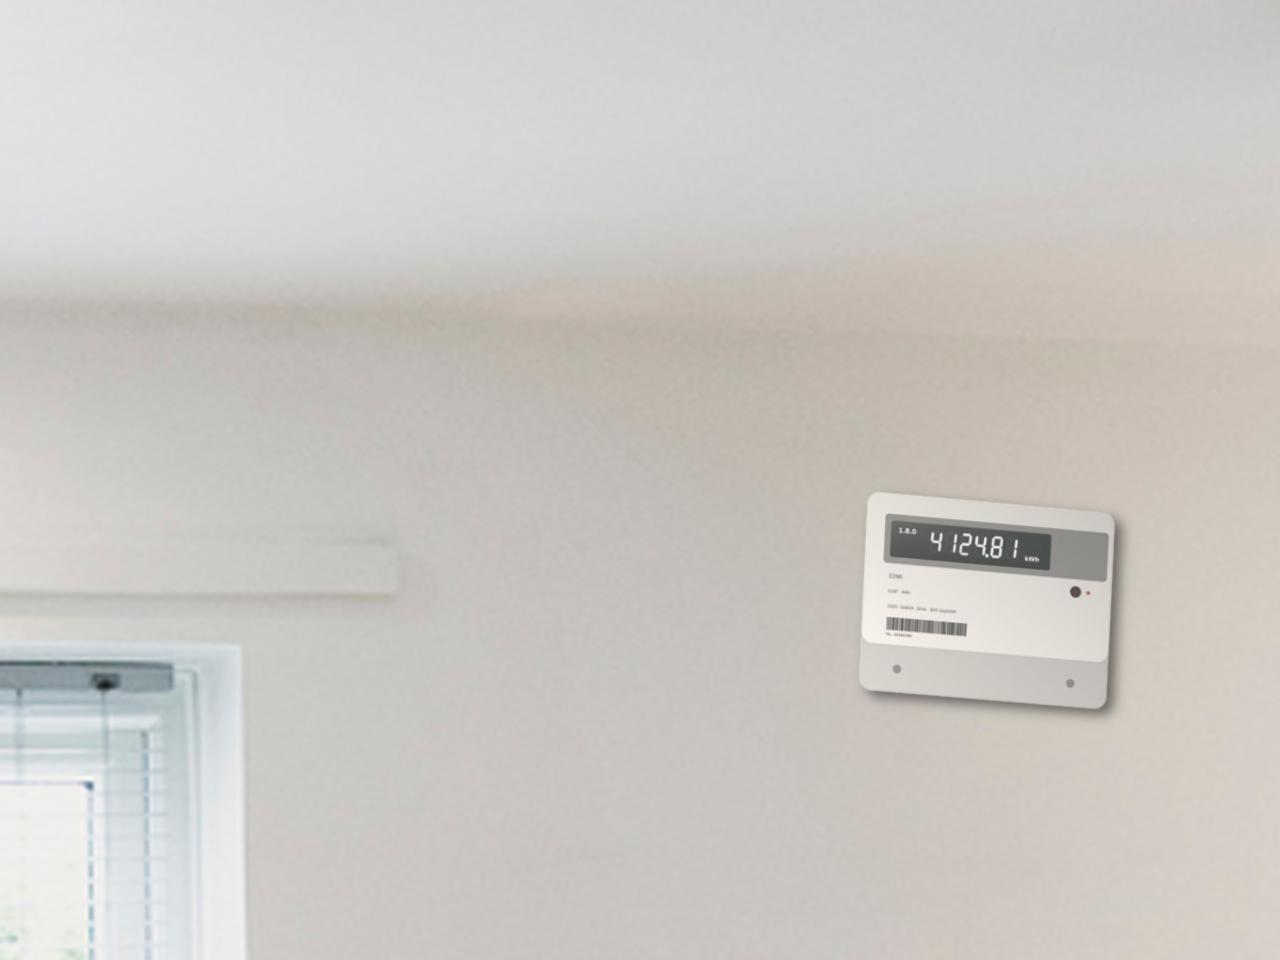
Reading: 4124.81 kWh
